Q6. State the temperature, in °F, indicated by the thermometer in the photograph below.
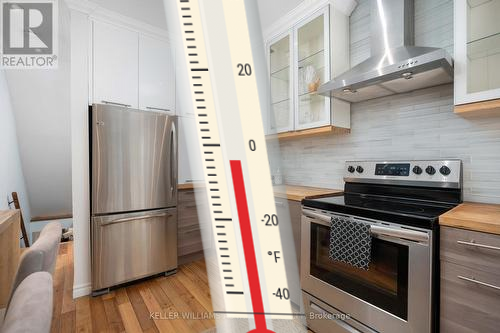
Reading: -4 °F
